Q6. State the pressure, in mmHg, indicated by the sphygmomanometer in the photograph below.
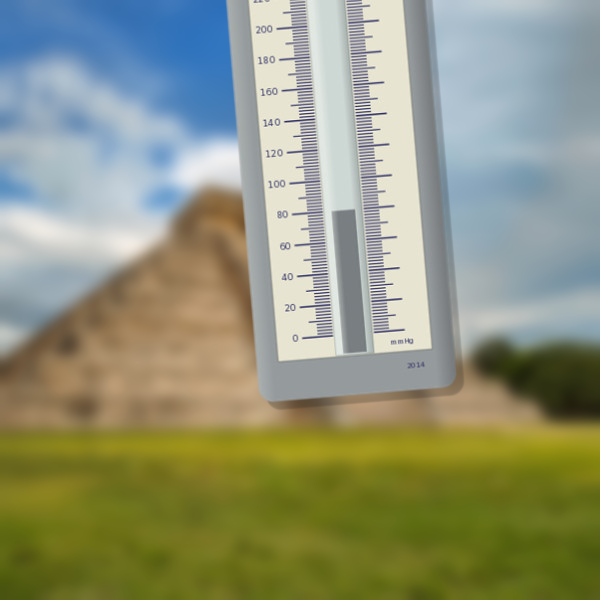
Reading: 80 mmHg
